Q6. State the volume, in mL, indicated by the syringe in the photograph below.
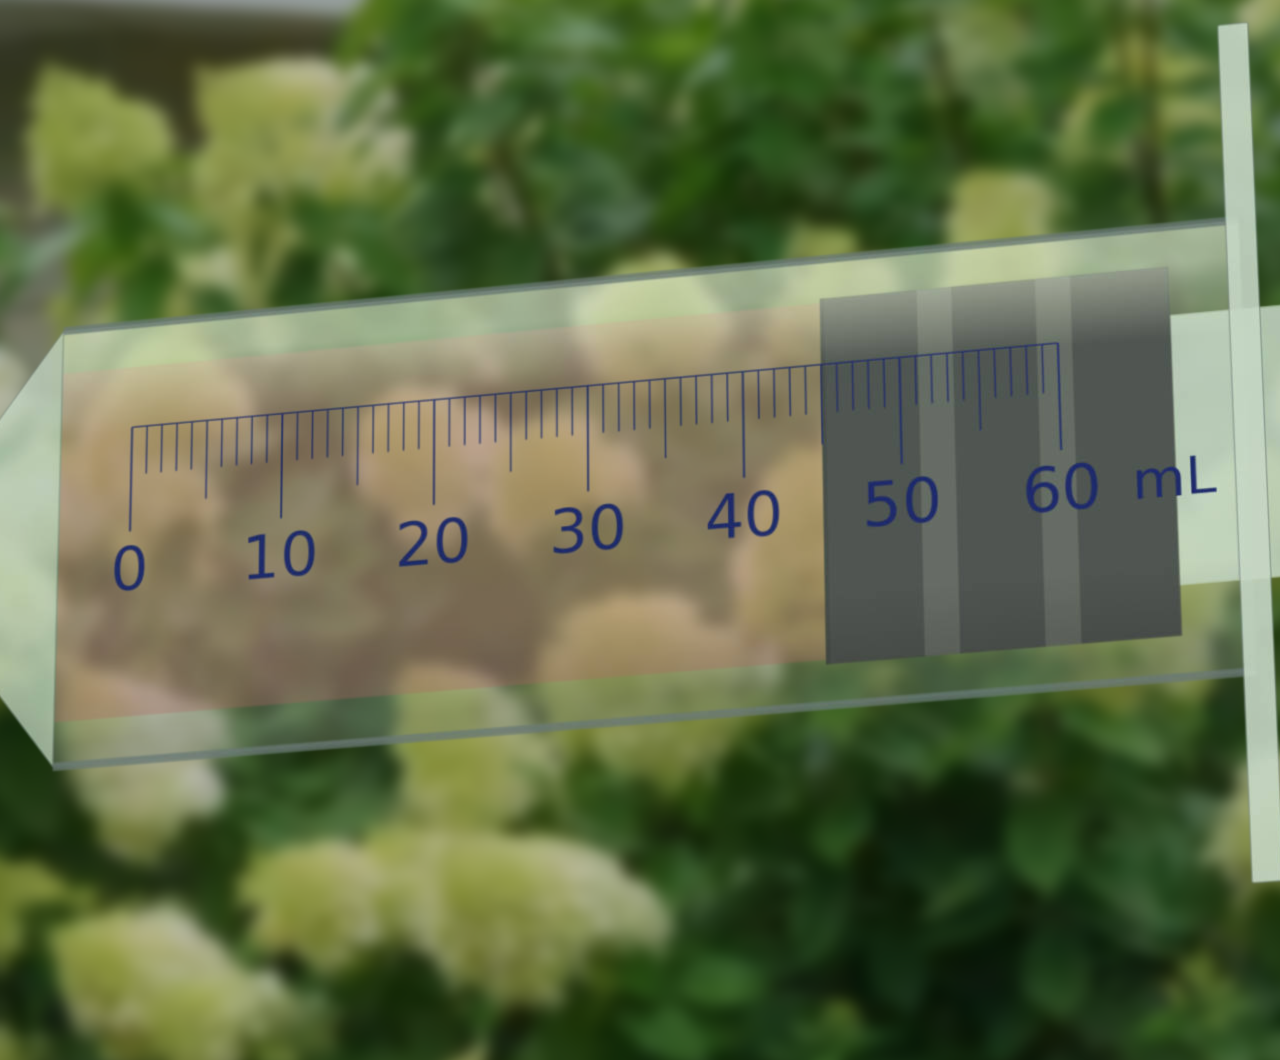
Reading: 45 mL
